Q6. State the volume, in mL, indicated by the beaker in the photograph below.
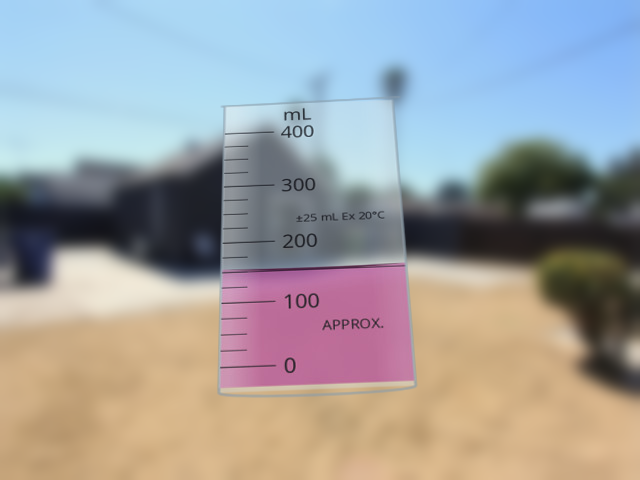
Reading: 150 mL
